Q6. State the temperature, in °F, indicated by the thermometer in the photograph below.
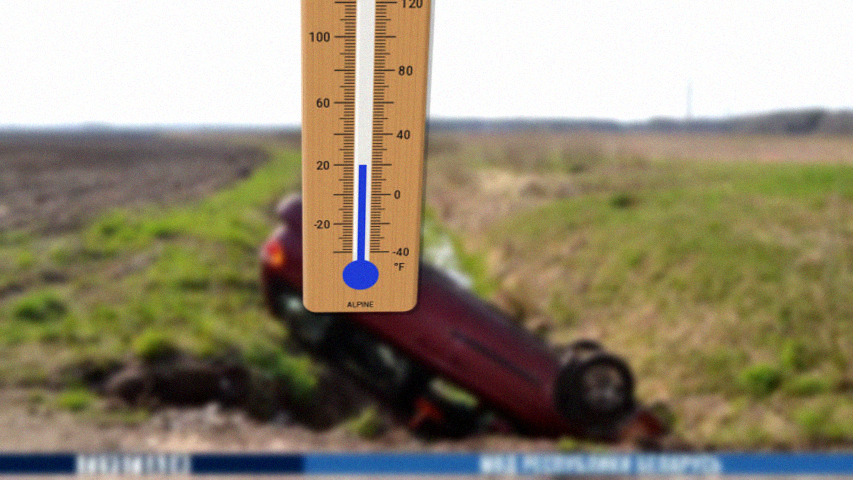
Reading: 20 °F
